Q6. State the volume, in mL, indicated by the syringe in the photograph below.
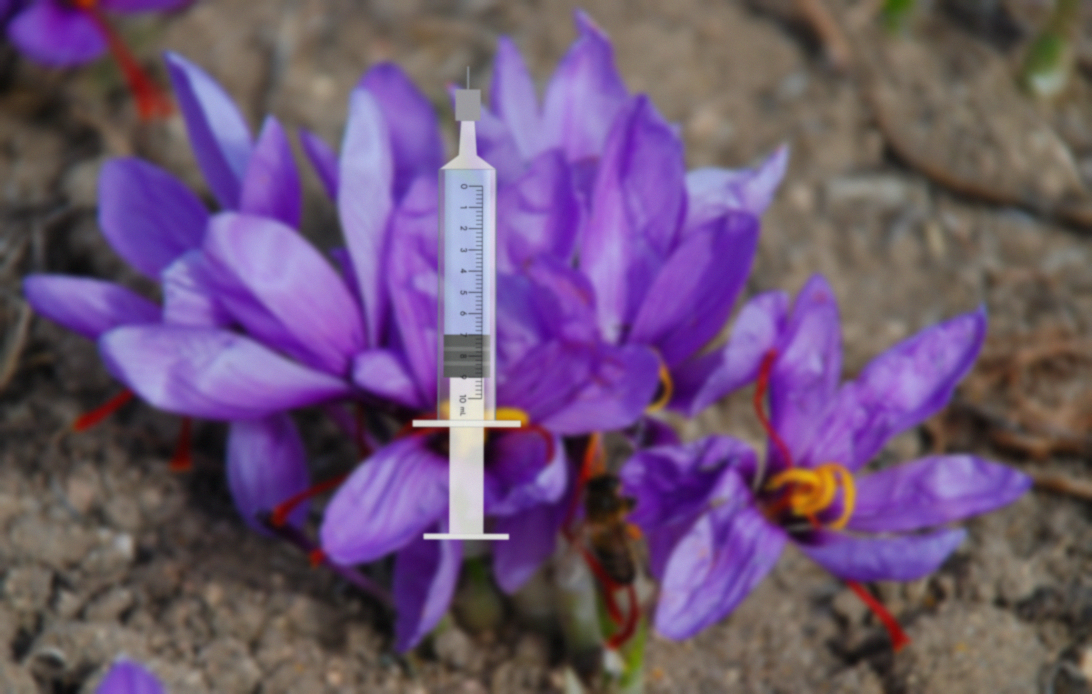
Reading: 7 mL
